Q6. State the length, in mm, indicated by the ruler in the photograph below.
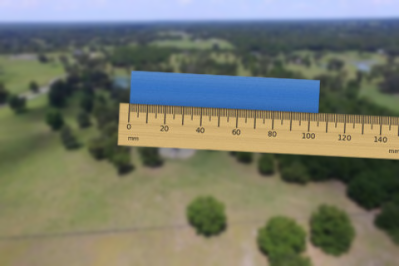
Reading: 105 mm
